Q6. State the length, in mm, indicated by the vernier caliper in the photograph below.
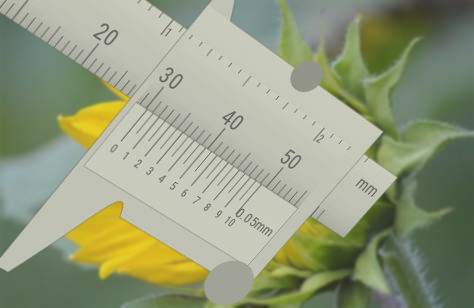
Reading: 30.2 mm
